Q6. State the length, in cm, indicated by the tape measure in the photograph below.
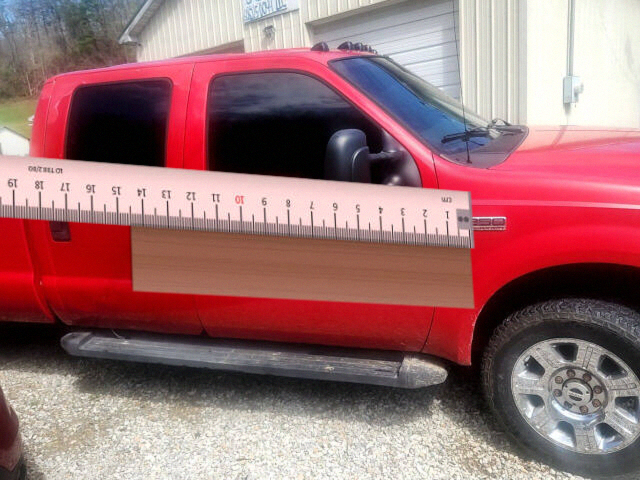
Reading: 14.5 cm
